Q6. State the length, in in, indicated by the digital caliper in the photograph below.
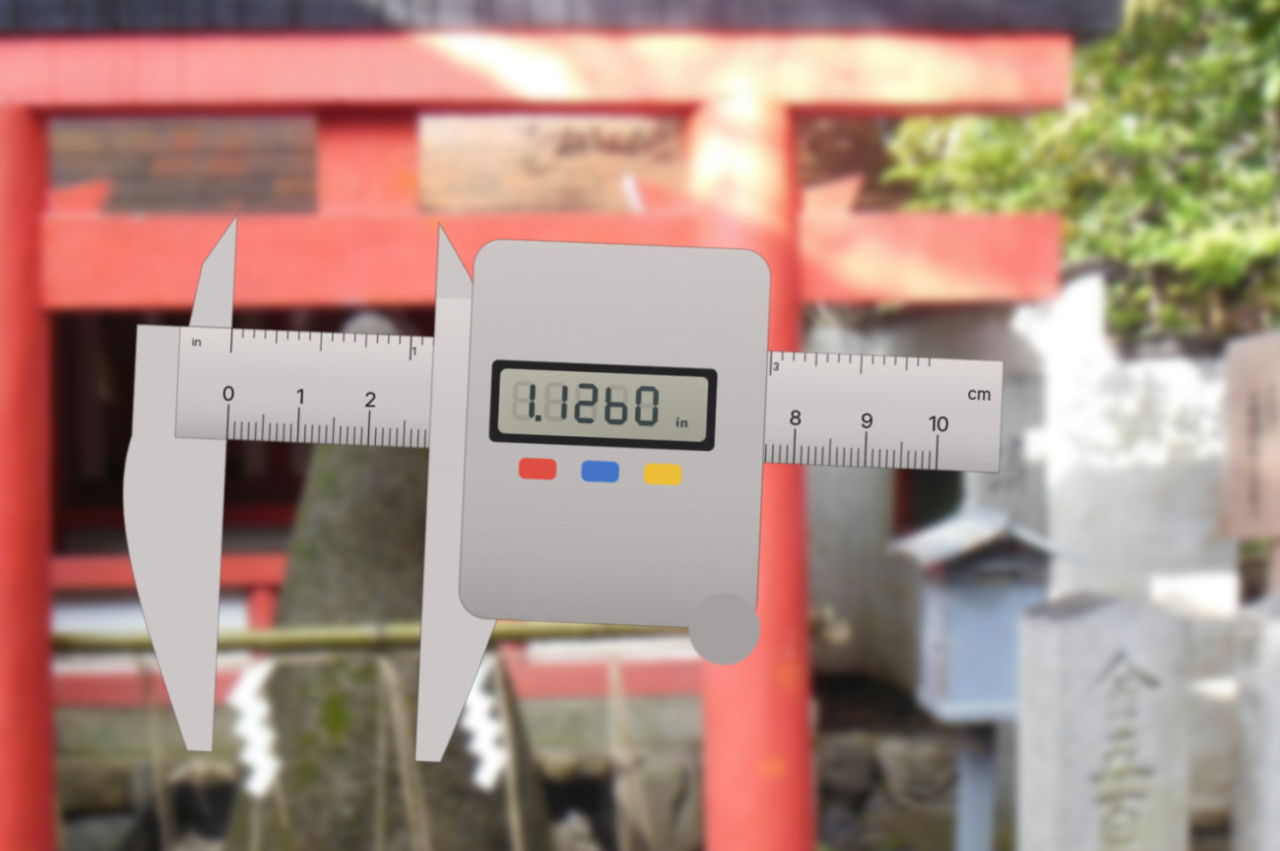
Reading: 1.1260 in
